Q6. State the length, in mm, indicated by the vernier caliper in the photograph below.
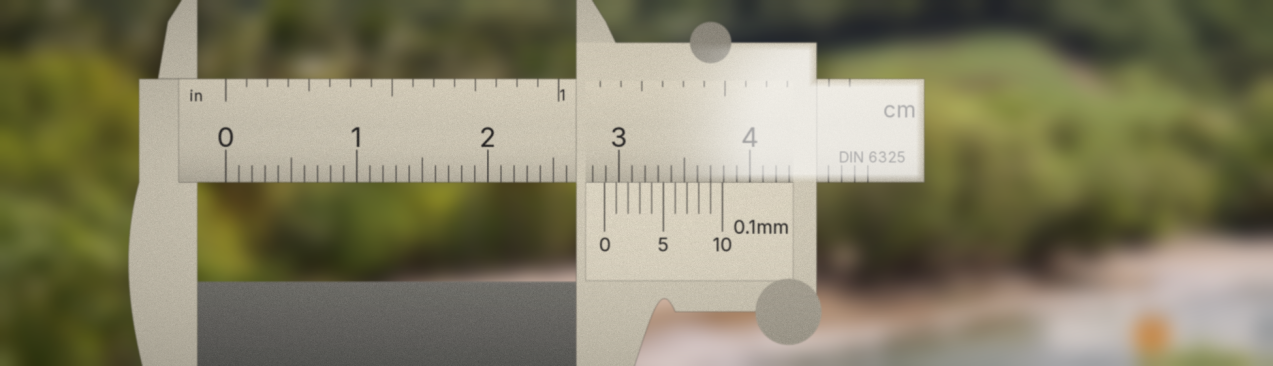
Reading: 28.9 mm
